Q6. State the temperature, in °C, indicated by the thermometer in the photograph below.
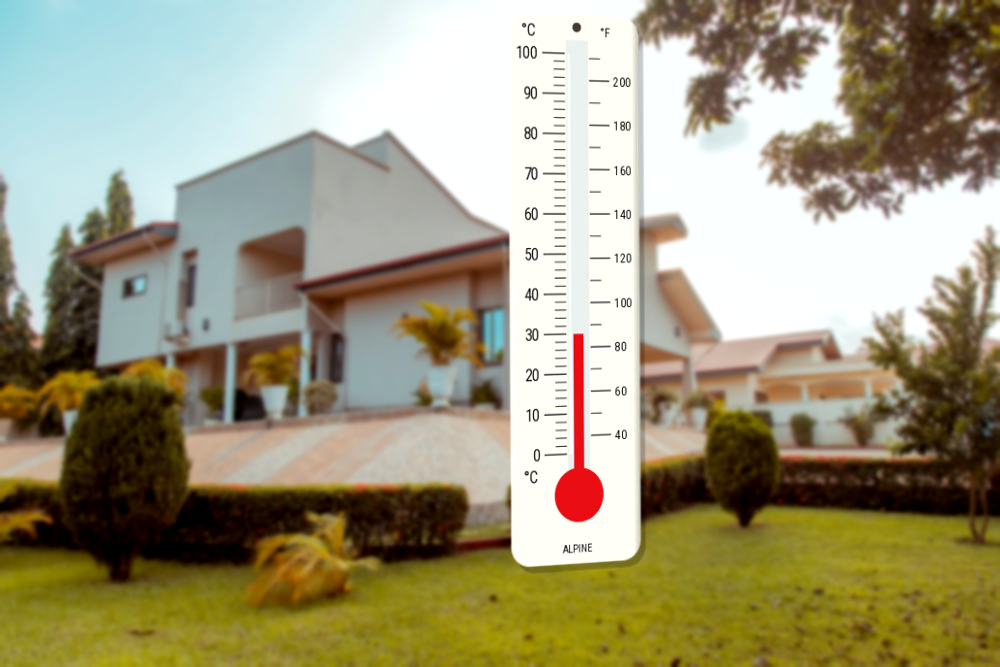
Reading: 30 °C
